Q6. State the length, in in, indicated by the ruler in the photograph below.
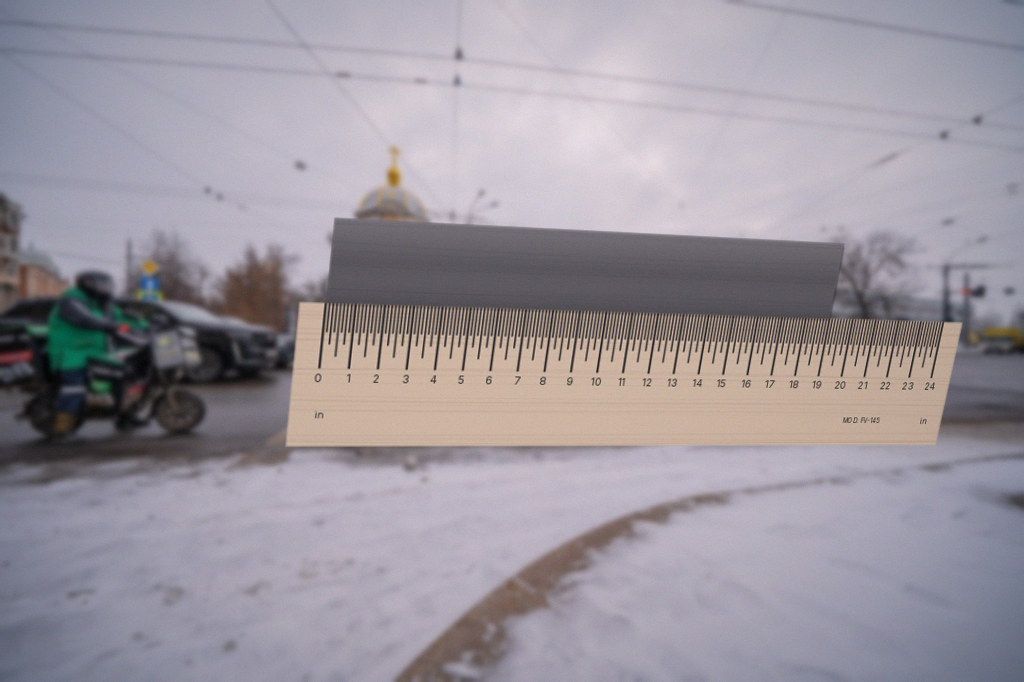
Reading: 19 in
